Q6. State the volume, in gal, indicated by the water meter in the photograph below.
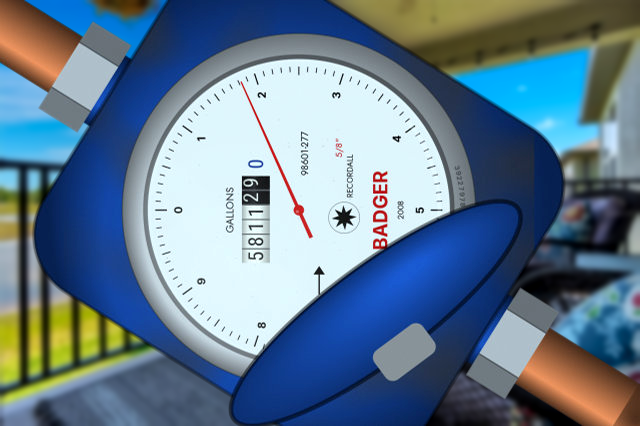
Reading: 5811291.8 gal
